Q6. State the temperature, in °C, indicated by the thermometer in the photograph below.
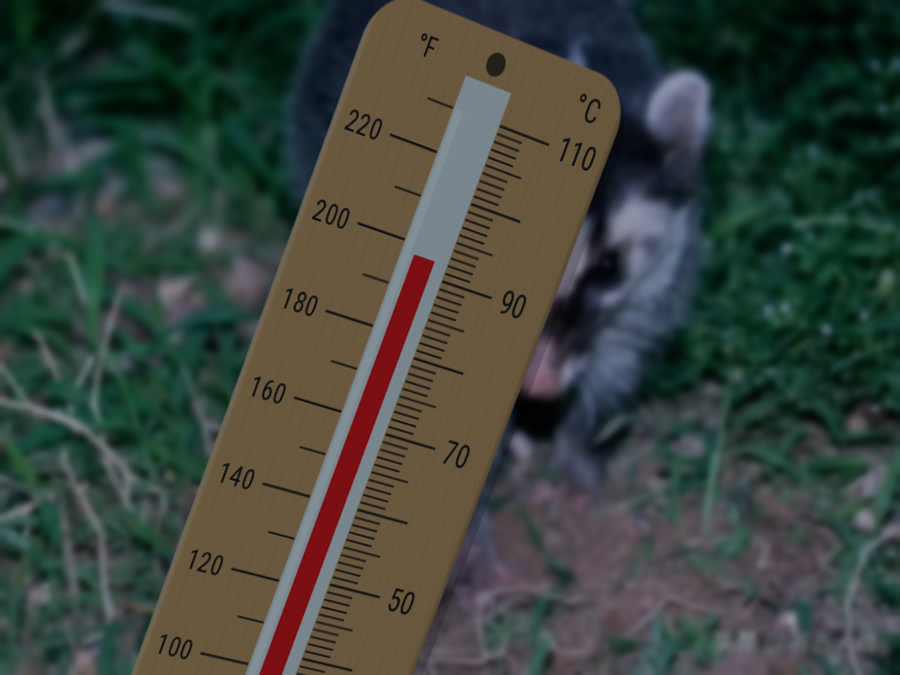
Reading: 92 °C
